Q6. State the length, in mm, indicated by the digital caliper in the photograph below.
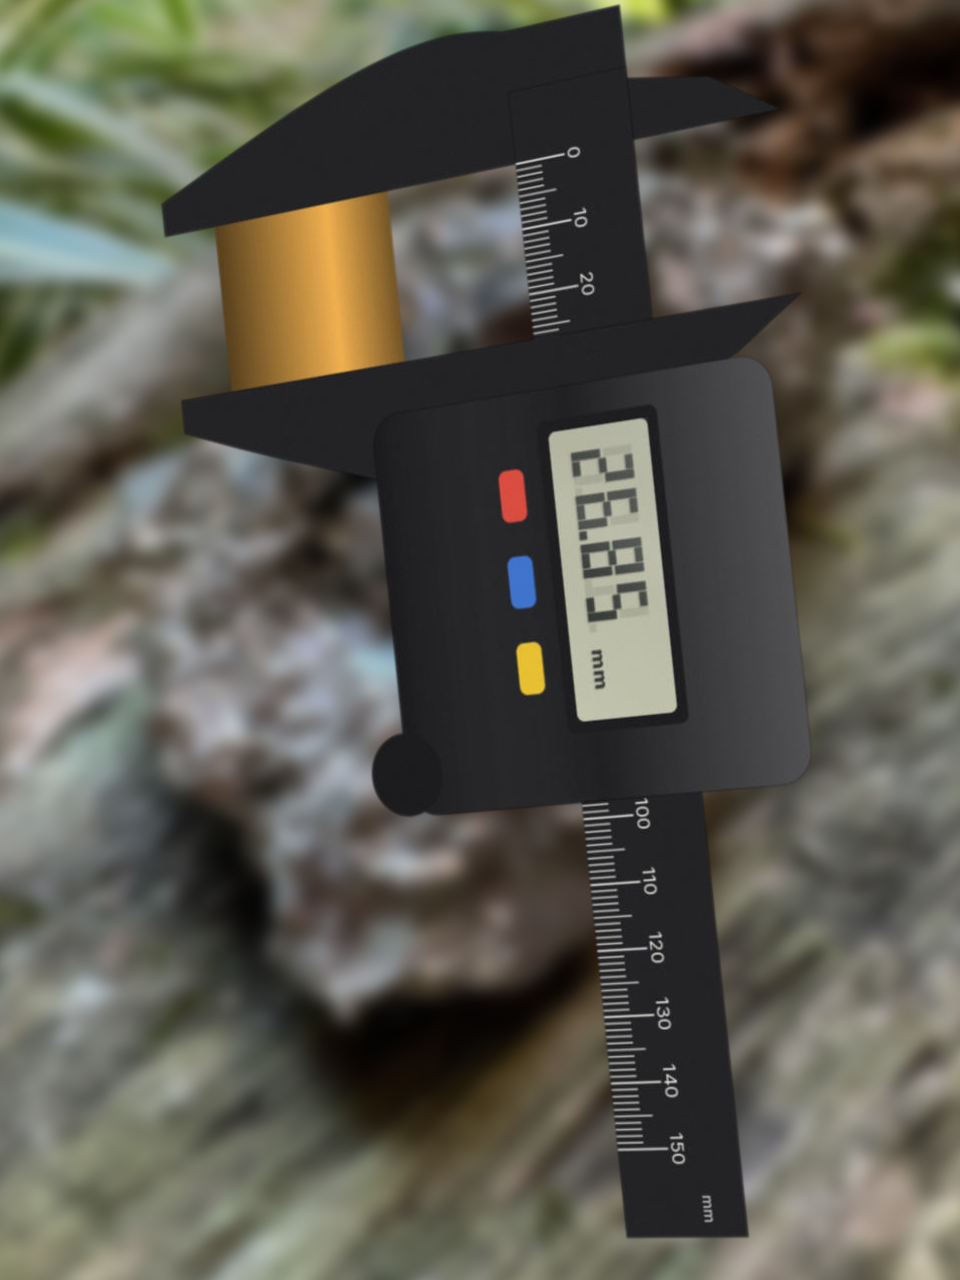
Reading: 26.85 mm
